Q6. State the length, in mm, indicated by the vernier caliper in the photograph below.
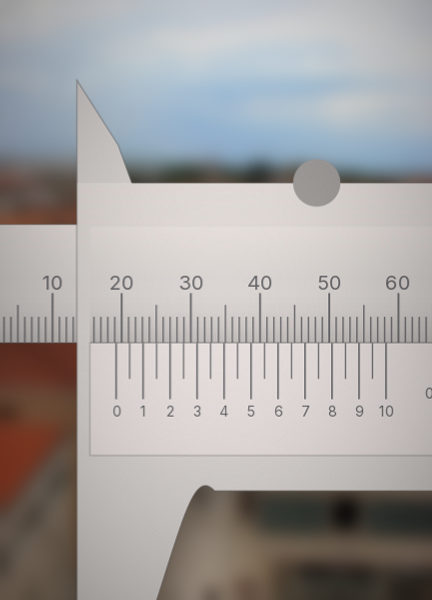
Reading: 19.2 mm
